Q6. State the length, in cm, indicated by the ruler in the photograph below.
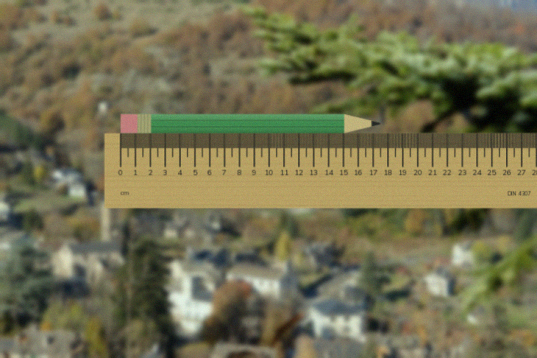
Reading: 17.5 cm
